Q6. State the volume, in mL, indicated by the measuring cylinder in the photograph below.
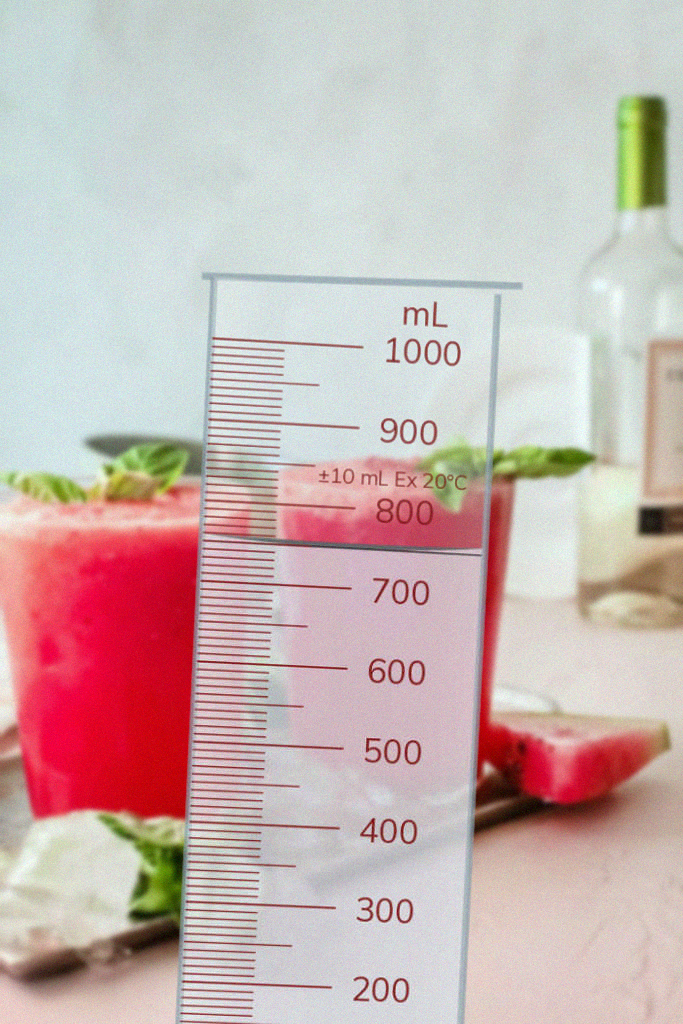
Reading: 750 mL
